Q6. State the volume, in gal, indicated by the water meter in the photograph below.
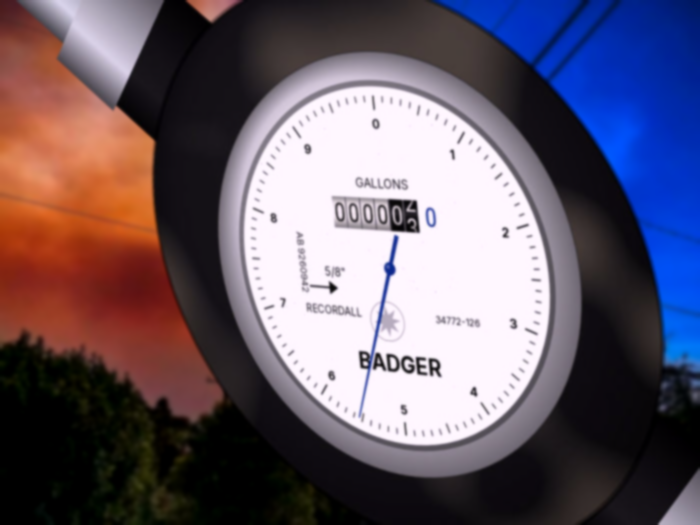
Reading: 25.5 gal
